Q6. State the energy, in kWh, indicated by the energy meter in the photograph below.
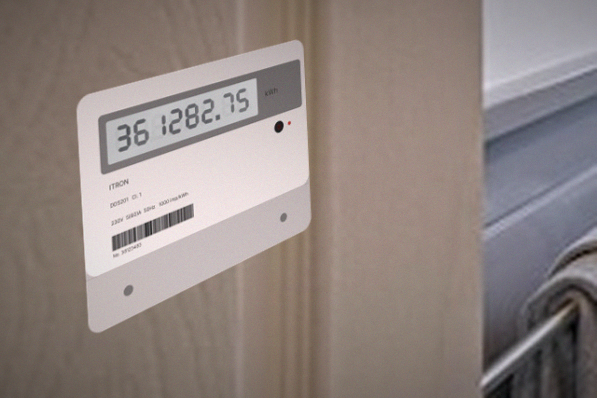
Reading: 361282.75 kWh
